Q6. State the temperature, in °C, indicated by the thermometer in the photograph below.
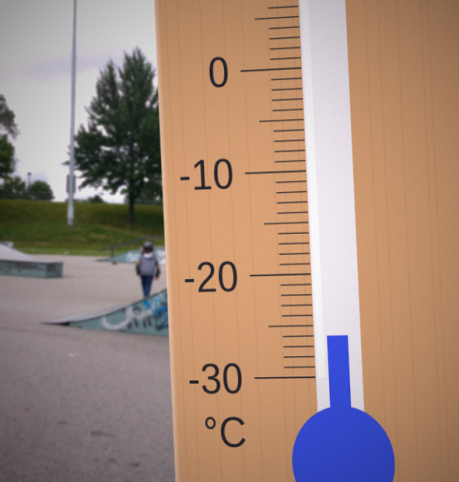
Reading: -26 °C
